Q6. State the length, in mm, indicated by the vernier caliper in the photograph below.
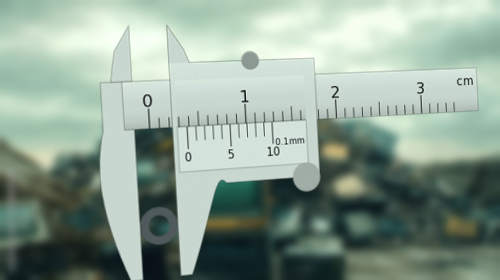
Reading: 3.8 mm
